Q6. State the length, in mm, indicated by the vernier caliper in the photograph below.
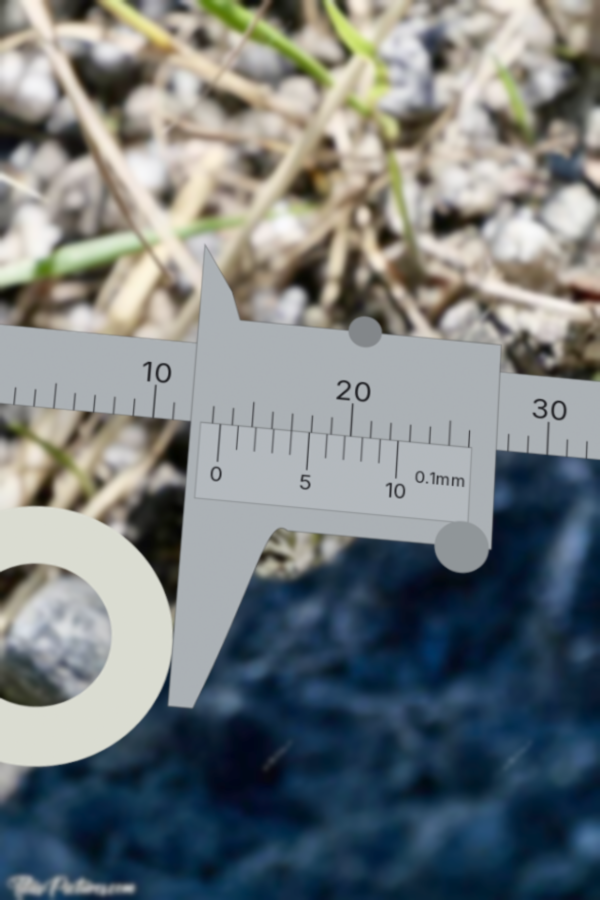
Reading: 13.4 mm
